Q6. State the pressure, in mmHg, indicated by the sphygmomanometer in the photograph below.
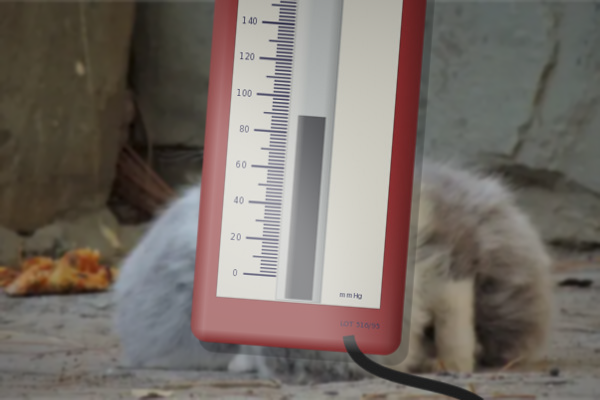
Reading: 90 mmHg
